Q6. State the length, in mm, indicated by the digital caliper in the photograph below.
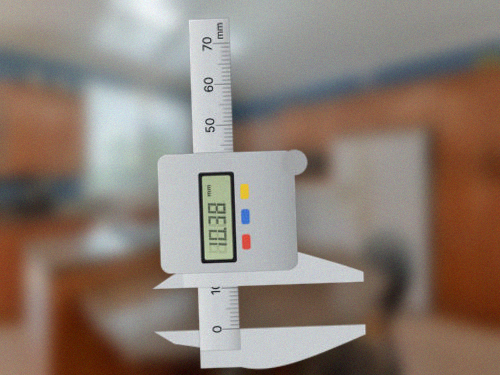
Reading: 10.38 mm
